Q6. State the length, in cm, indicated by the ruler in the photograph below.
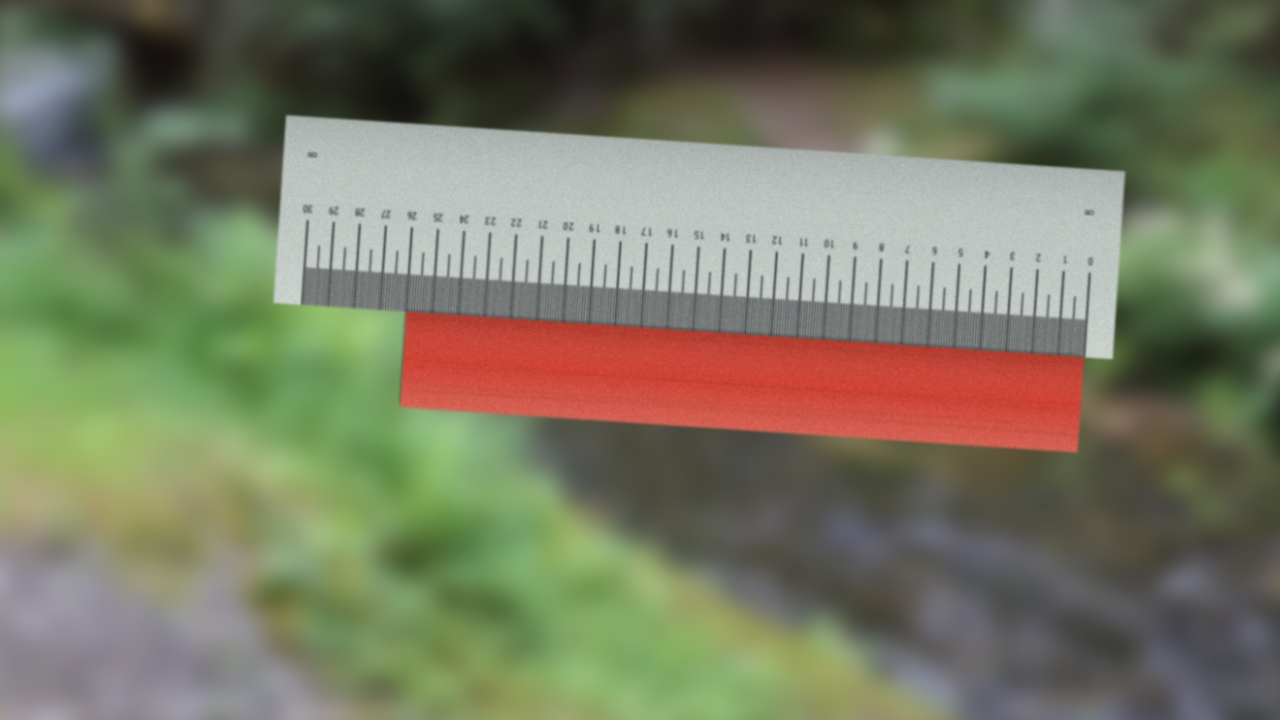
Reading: 26 cm
